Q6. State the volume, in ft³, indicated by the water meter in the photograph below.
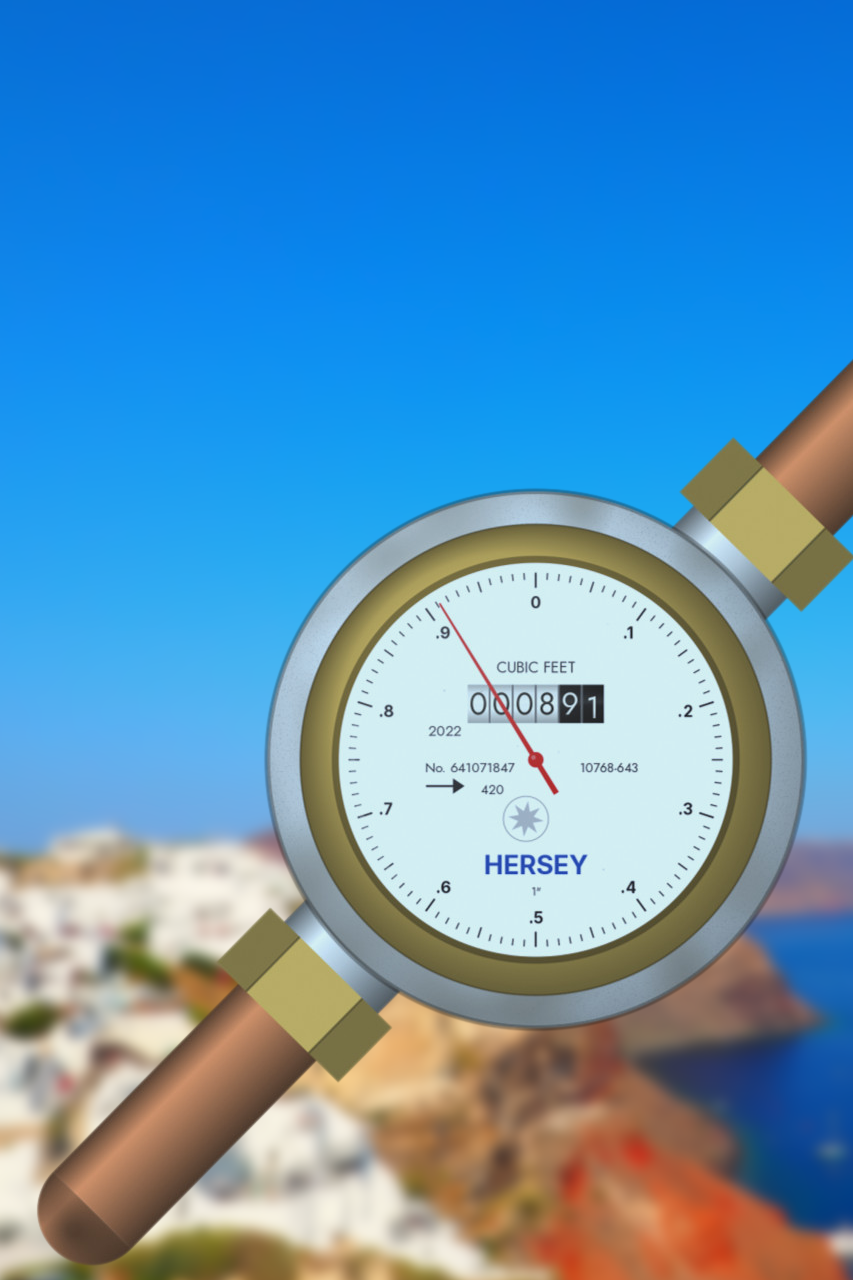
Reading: 890.91 ft³
